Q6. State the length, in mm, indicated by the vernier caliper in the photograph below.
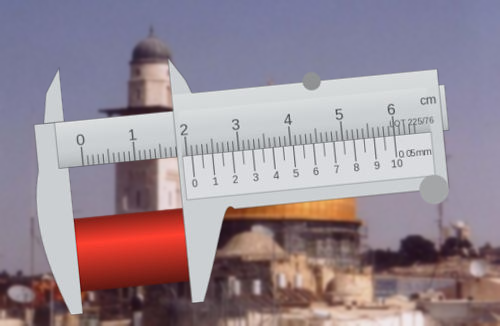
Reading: 21.0 mm
